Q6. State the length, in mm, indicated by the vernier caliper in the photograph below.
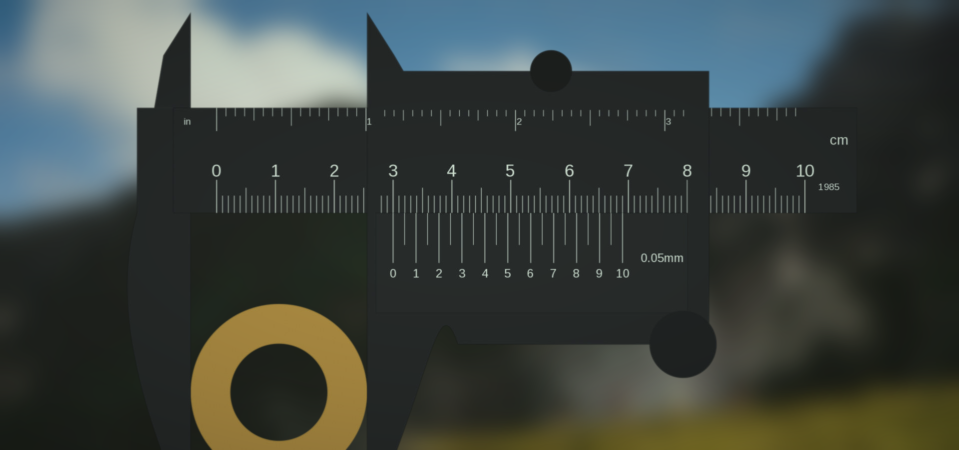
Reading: 30.0 mm
